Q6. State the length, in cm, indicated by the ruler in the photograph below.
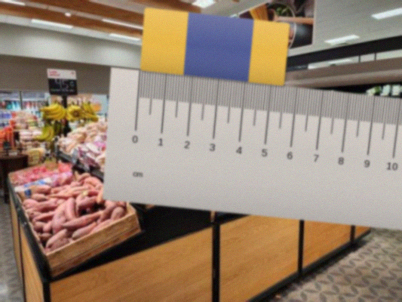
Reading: 5.5 cm
